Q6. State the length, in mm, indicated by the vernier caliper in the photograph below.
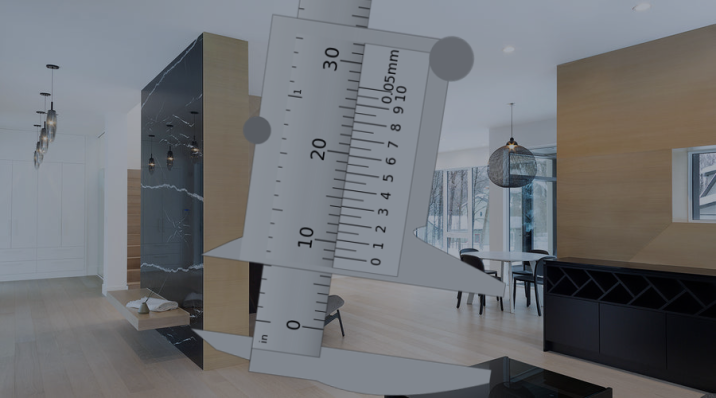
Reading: 8.4 mm
